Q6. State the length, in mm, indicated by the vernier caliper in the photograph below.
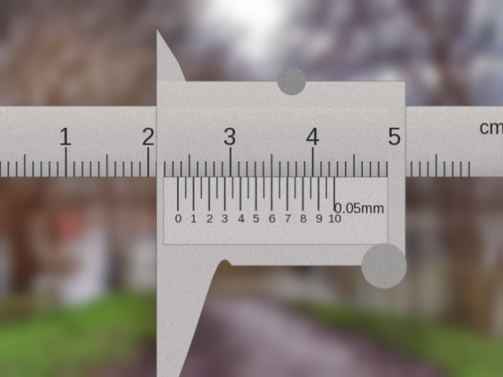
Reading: 23.6 mm
